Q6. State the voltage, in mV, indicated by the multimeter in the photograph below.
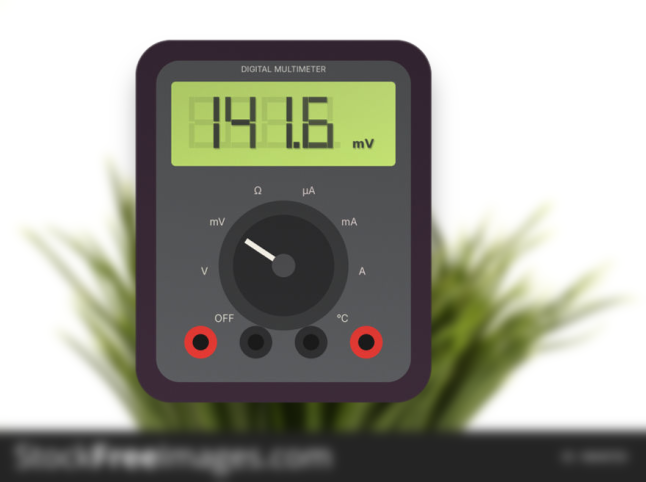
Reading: 141.6 mV
